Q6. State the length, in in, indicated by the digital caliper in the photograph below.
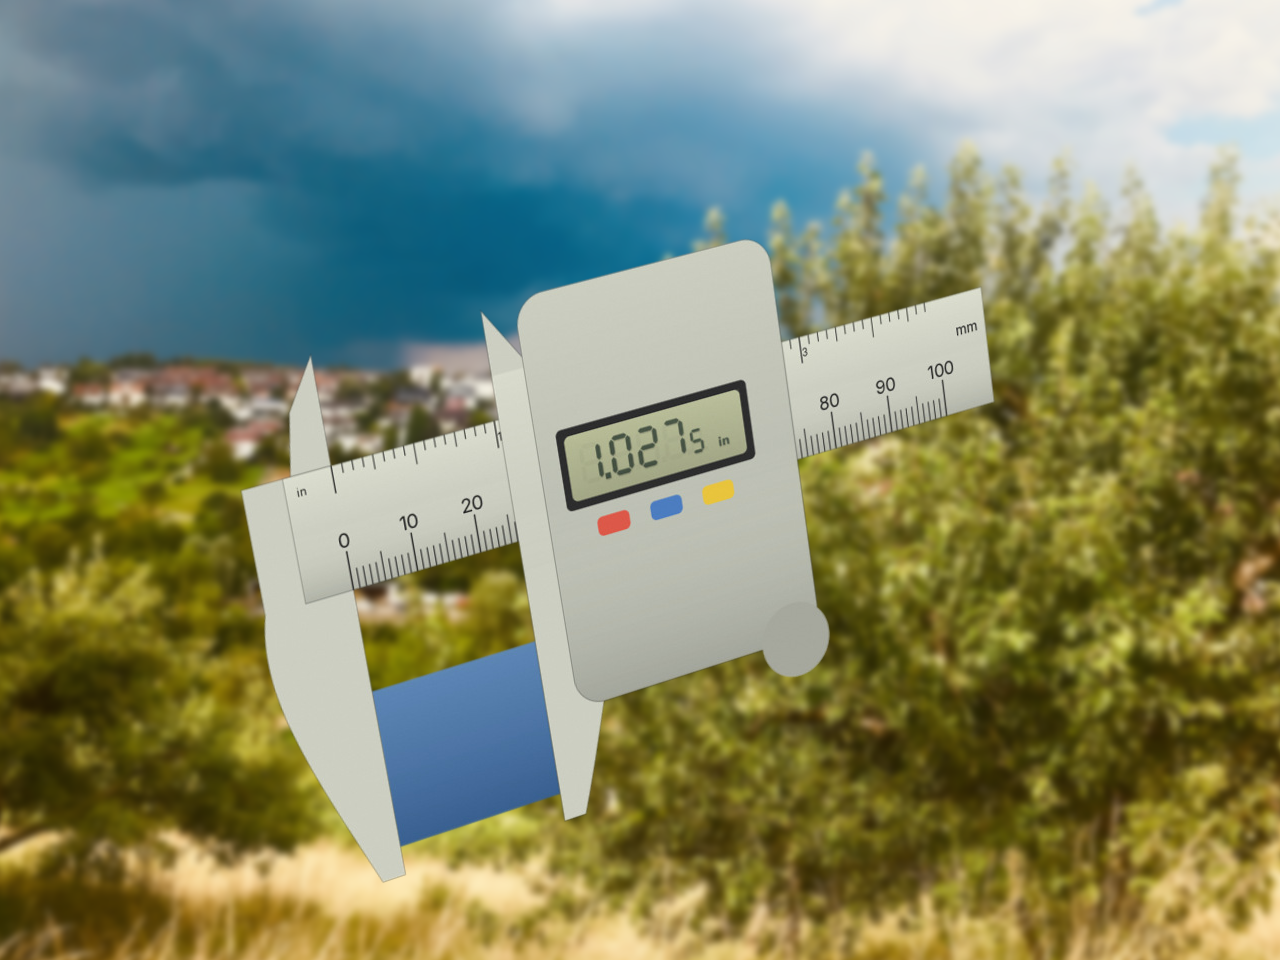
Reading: 1.0275 in
